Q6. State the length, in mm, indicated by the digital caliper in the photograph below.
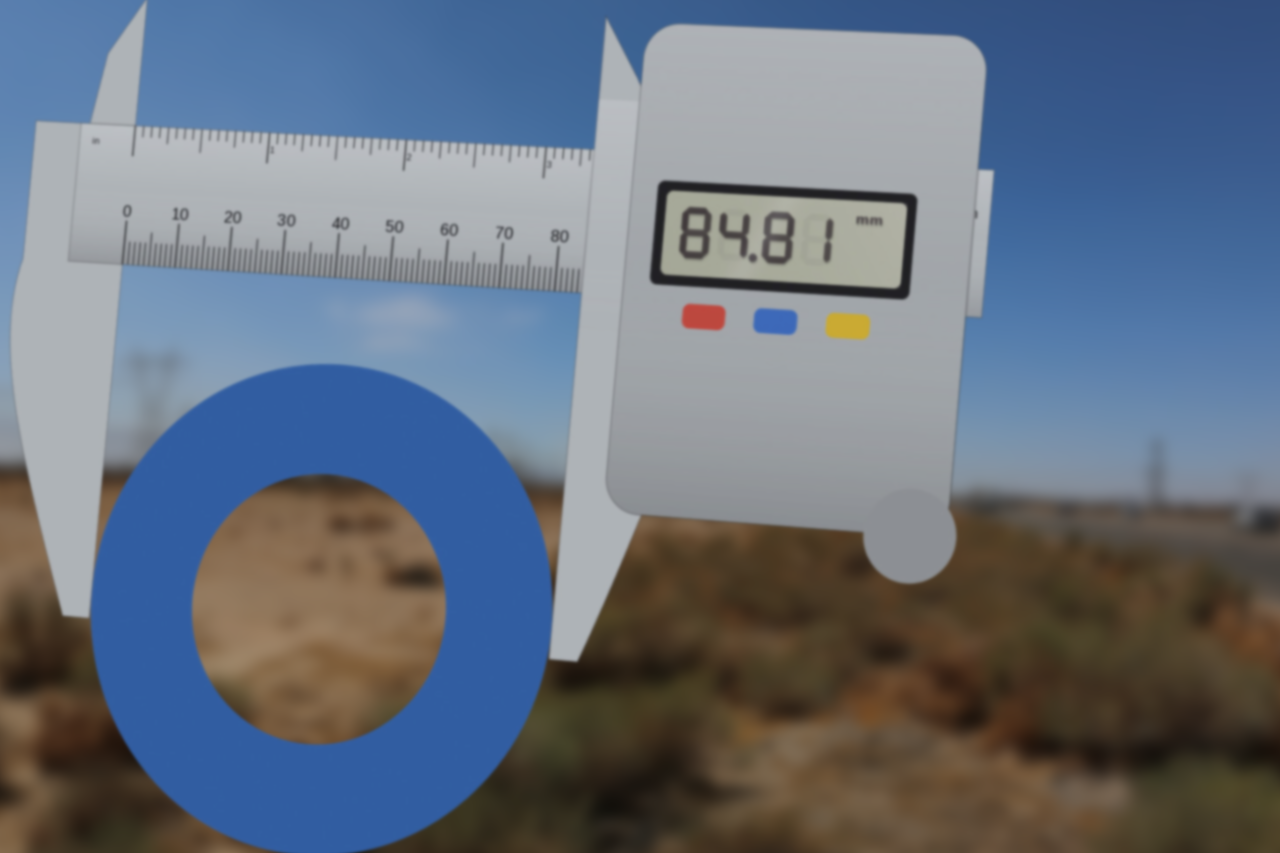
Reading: 84.81 mm
